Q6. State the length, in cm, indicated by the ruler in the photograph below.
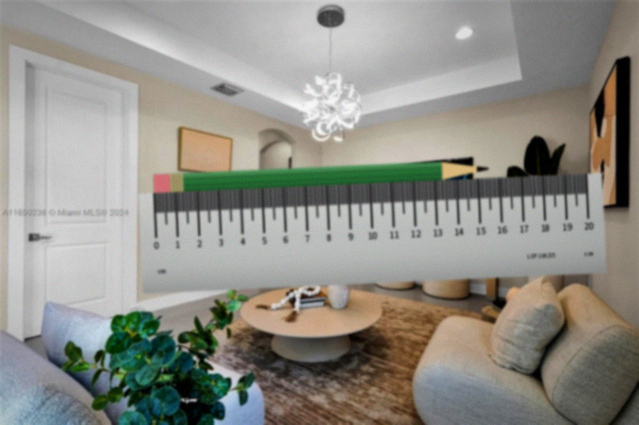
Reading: 15.5 cm
